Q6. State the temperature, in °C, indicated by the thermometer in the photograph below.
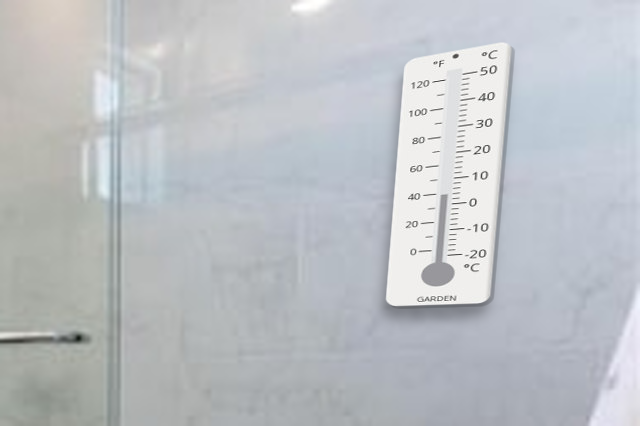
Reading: 4 °C
